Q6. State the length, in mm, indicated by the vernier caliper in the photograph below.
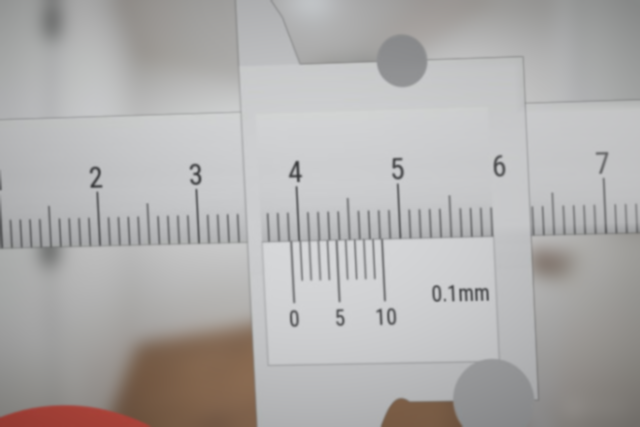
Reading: 39.2 mm
